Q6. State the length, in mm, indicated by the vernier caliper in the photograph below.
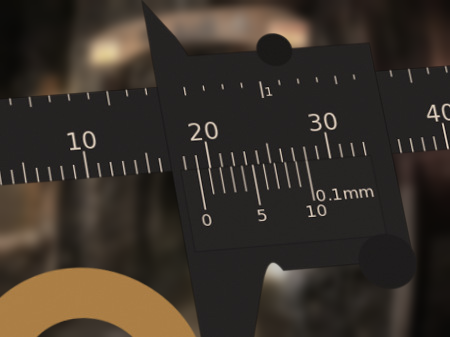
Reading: 19.0 mm
